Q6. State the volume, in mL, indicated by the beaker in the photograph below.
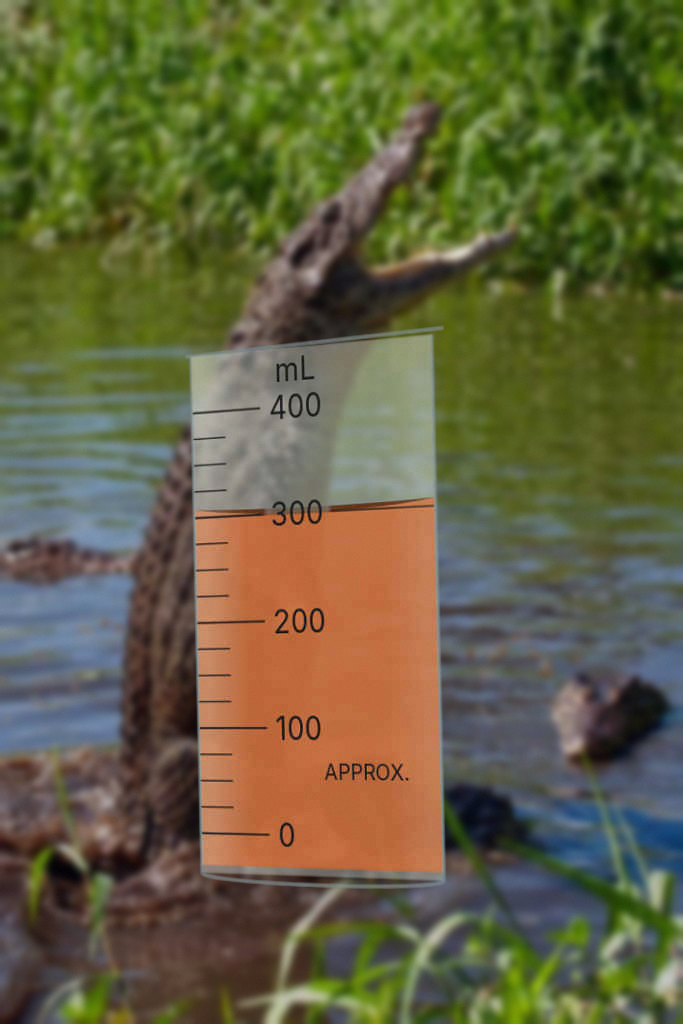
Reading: 300 mL
